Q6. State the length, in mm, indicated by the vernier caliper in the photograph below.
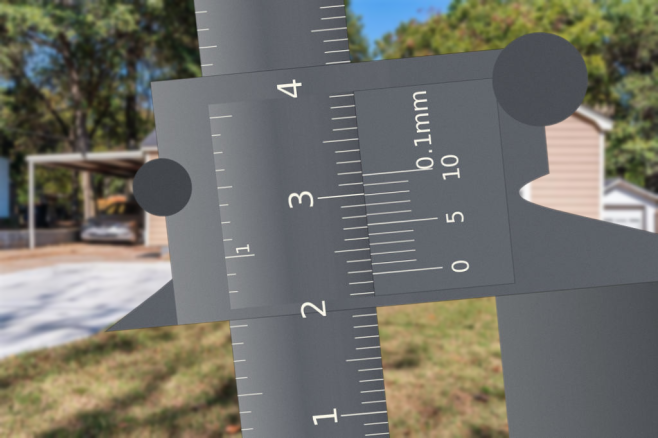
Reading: 22.7 mm
